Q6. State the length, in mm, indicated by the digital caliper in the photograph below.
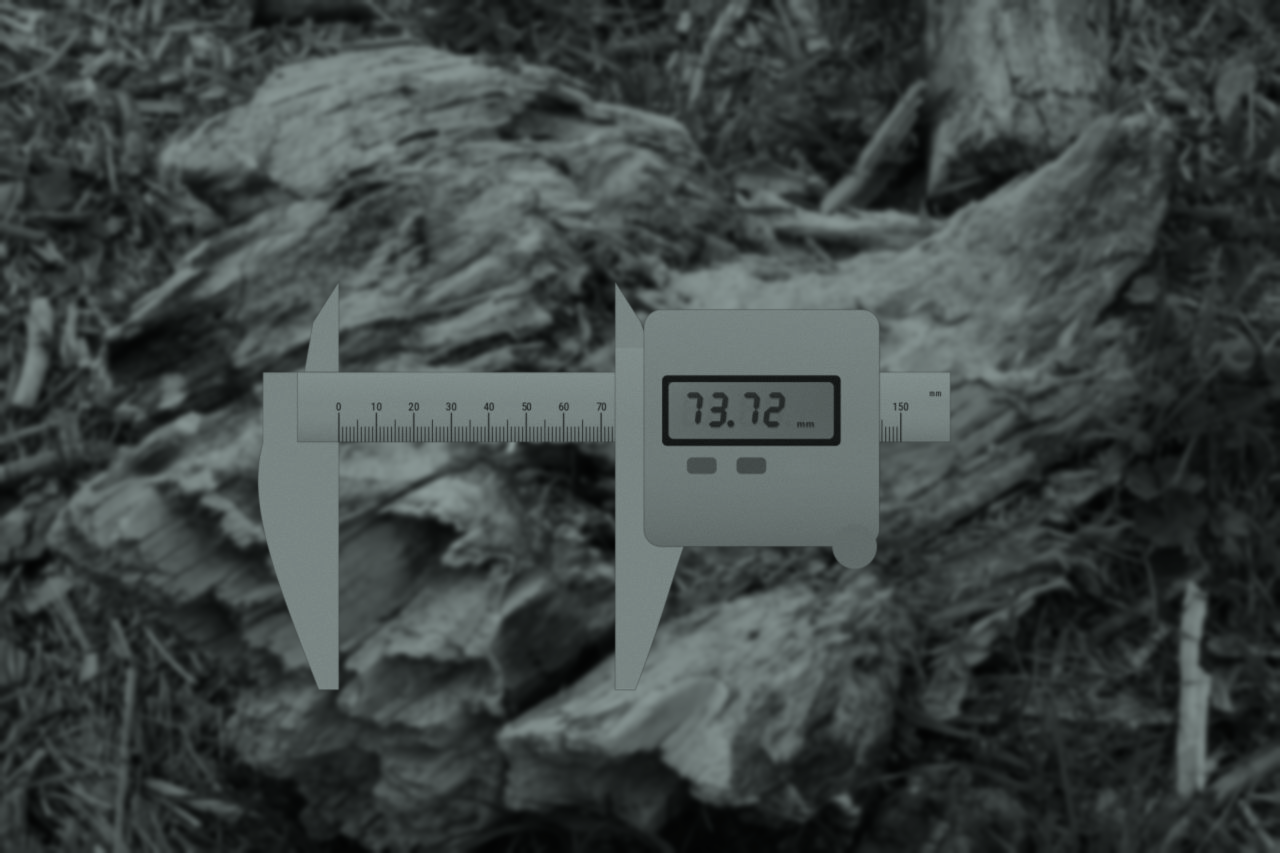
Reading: 73.72 mm
